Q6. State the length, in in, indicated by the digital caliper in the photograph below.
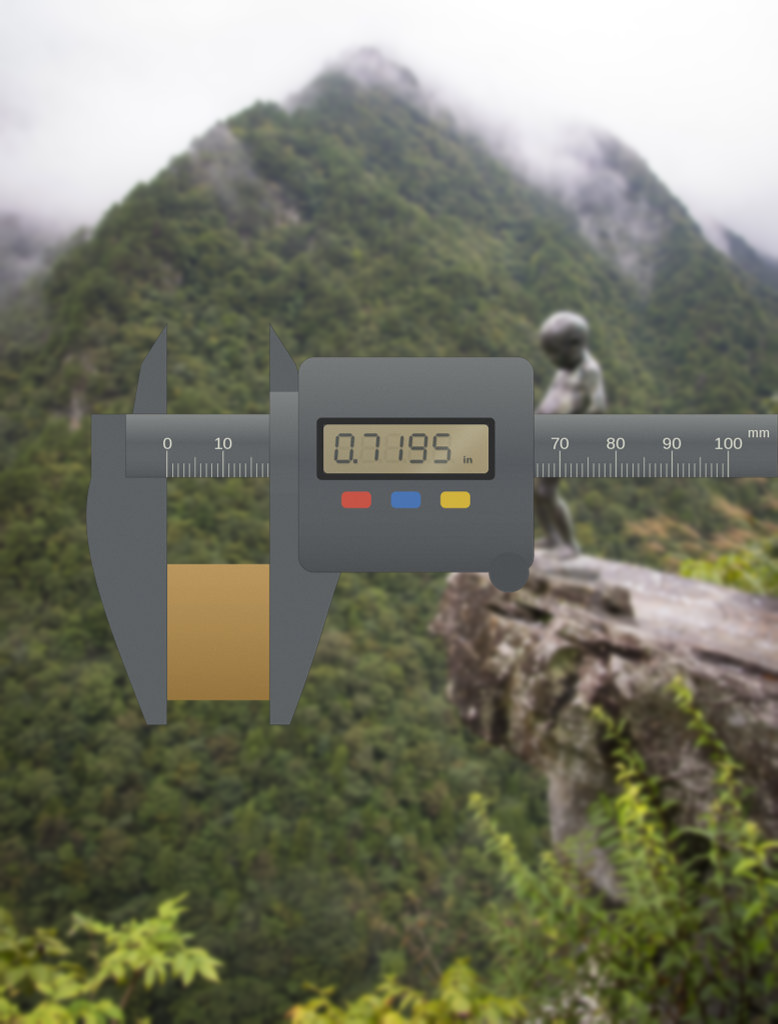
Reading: 0.7195 in
